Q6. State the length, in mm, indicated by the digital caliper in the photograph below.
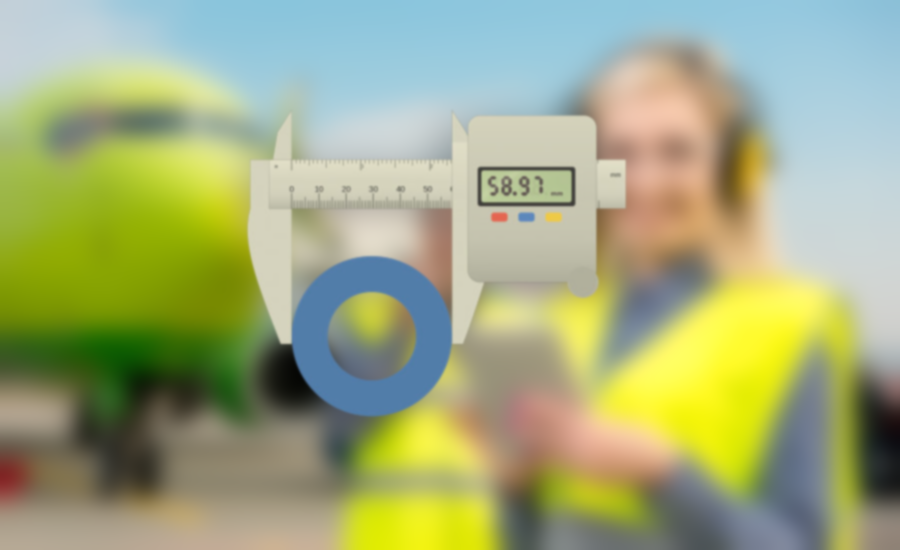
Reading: 58.97 mm
